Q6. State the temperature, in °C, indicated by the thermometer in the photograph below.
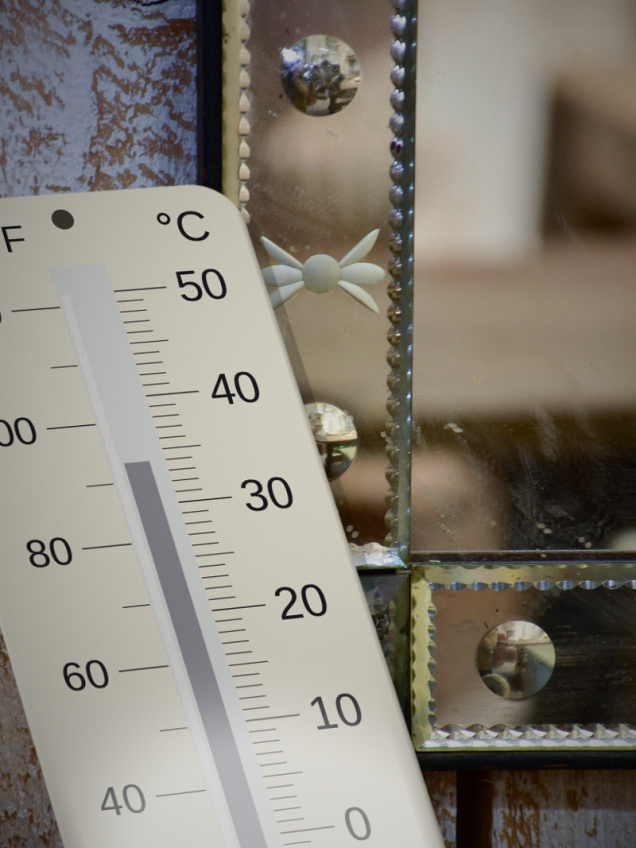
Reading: 34 °C
